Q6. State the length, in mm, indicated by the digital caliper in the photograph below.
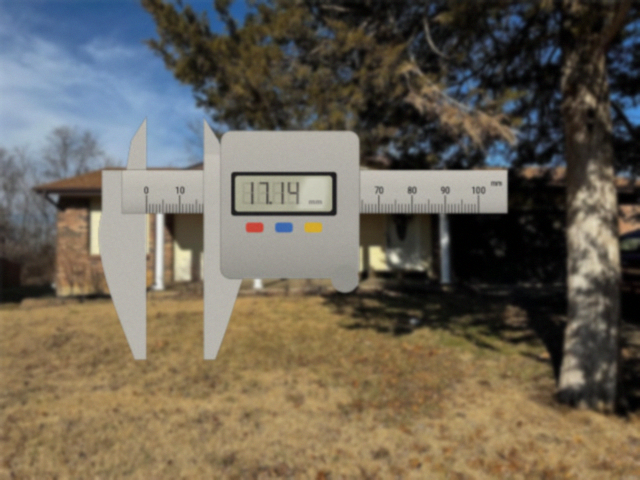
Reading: 17.14 mm
